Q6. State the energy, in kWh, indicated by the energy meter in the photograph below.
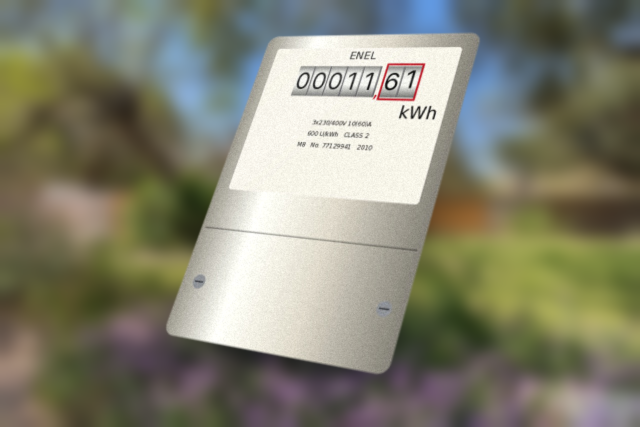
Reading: 11.61 kWh
